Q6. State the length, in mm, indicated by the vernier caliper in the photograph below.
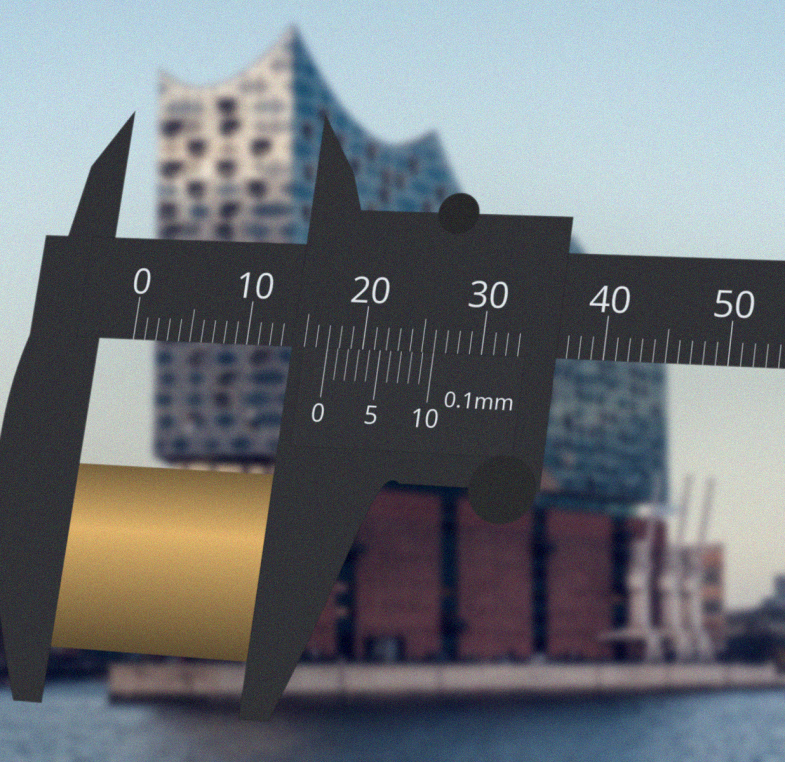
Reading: 17.0 mm
